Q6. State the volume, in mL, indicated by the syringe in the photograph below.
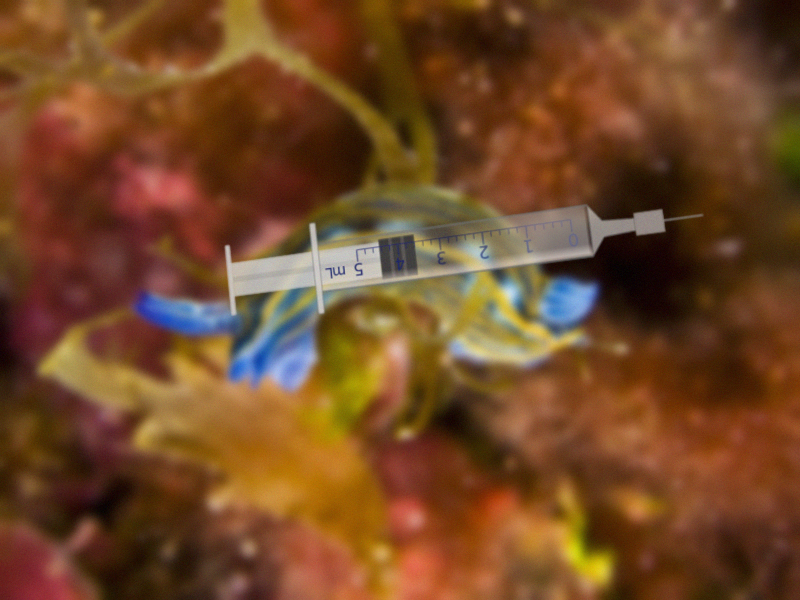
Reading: 3.6 mL
